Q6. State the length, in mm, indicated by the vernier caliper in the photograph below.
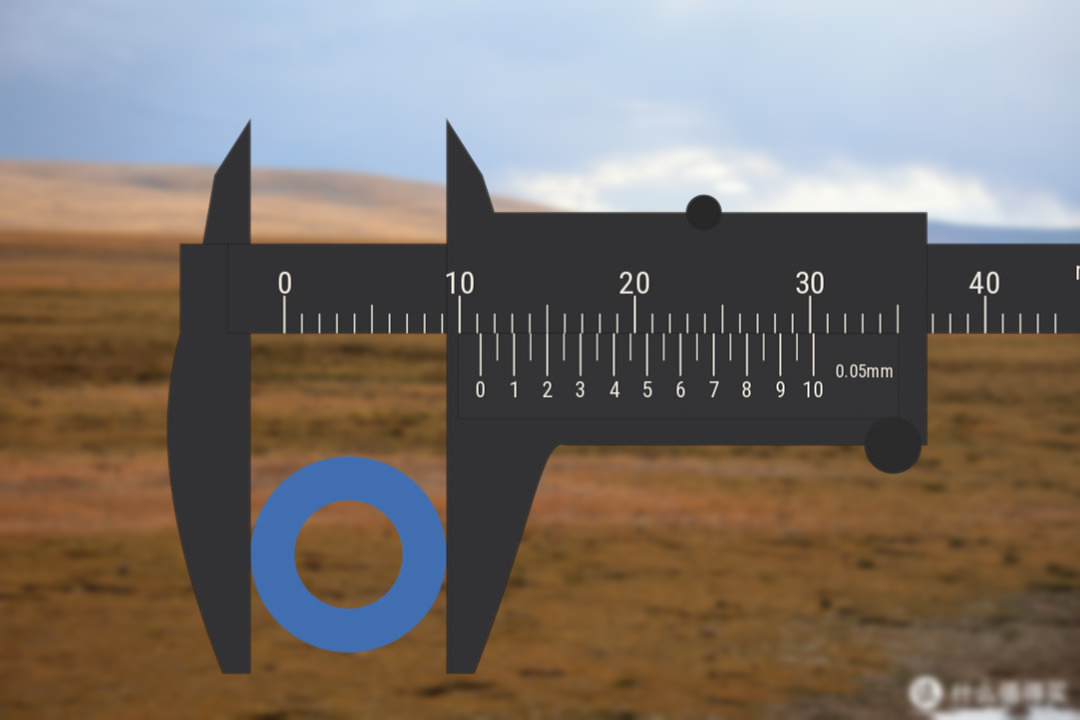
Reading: 11.2 mm
